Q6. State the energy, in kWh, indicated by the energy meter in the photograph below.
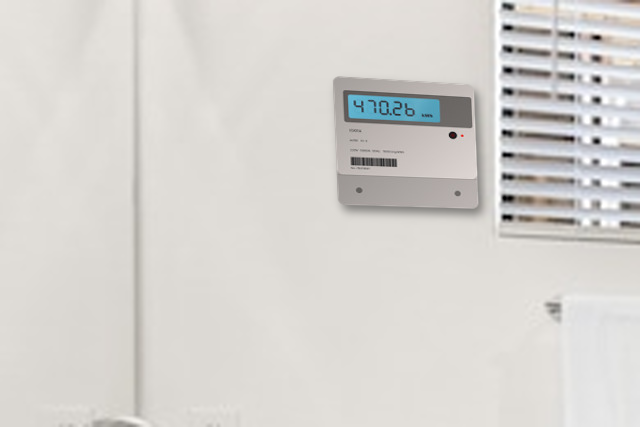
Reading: 470.26 kWh
